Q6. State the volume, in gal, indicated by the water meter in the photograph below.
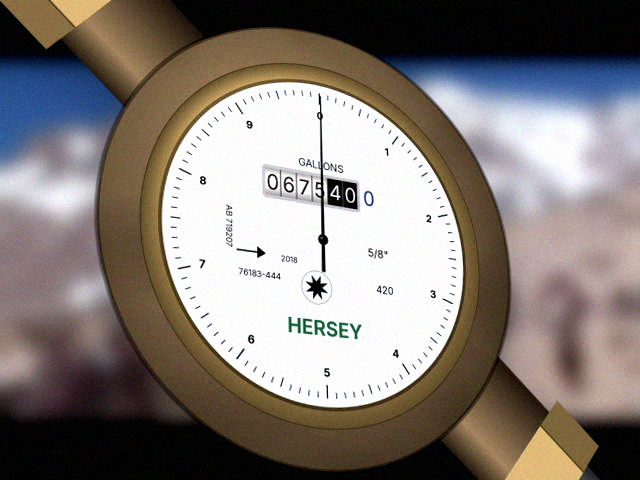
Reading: 675400.0 gal
